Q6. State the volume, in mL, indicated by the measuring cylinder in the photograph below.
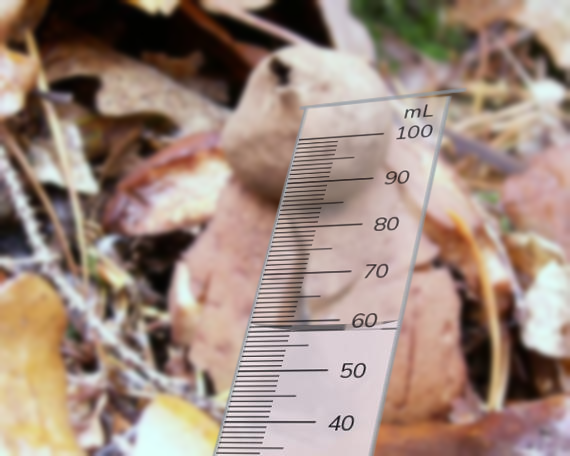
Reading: 58 mL
